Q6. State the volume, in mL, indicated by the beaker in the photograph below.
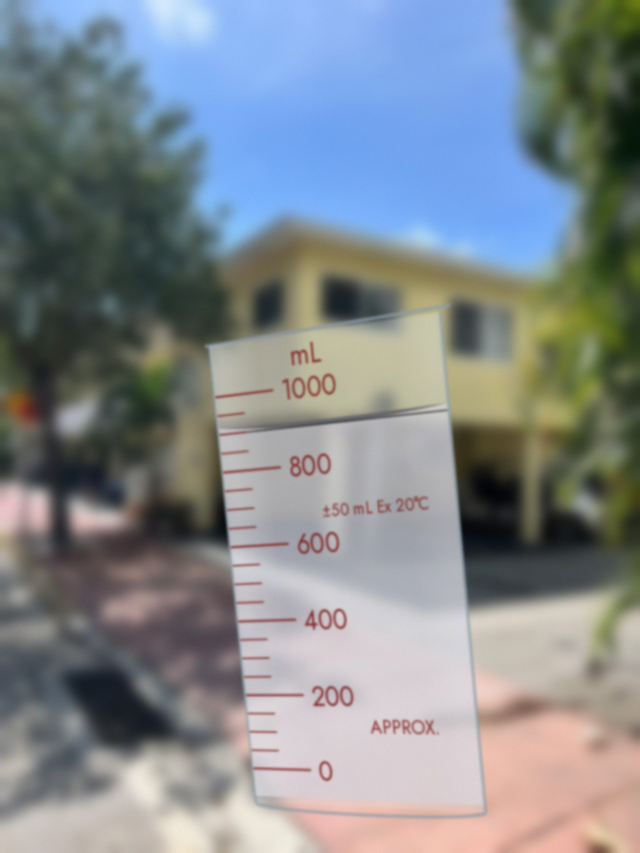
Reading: 900 mL
